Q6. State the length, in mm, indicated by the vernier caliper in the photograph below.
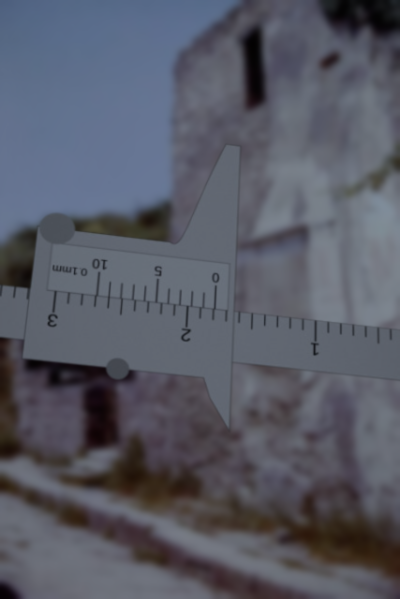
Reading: 17.9 mm
